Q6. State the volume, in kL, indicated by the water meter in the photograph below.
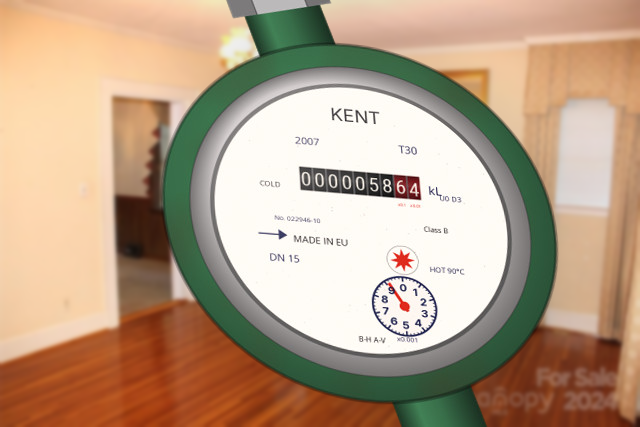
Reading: 58.639 kL
